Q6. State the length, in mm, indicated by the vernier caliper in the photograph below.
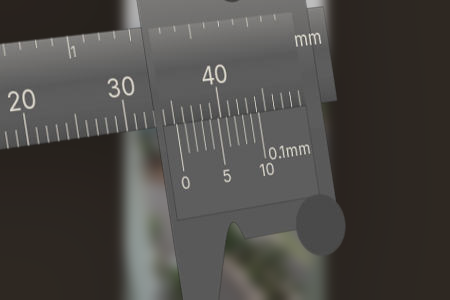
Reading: 35.2 mm
